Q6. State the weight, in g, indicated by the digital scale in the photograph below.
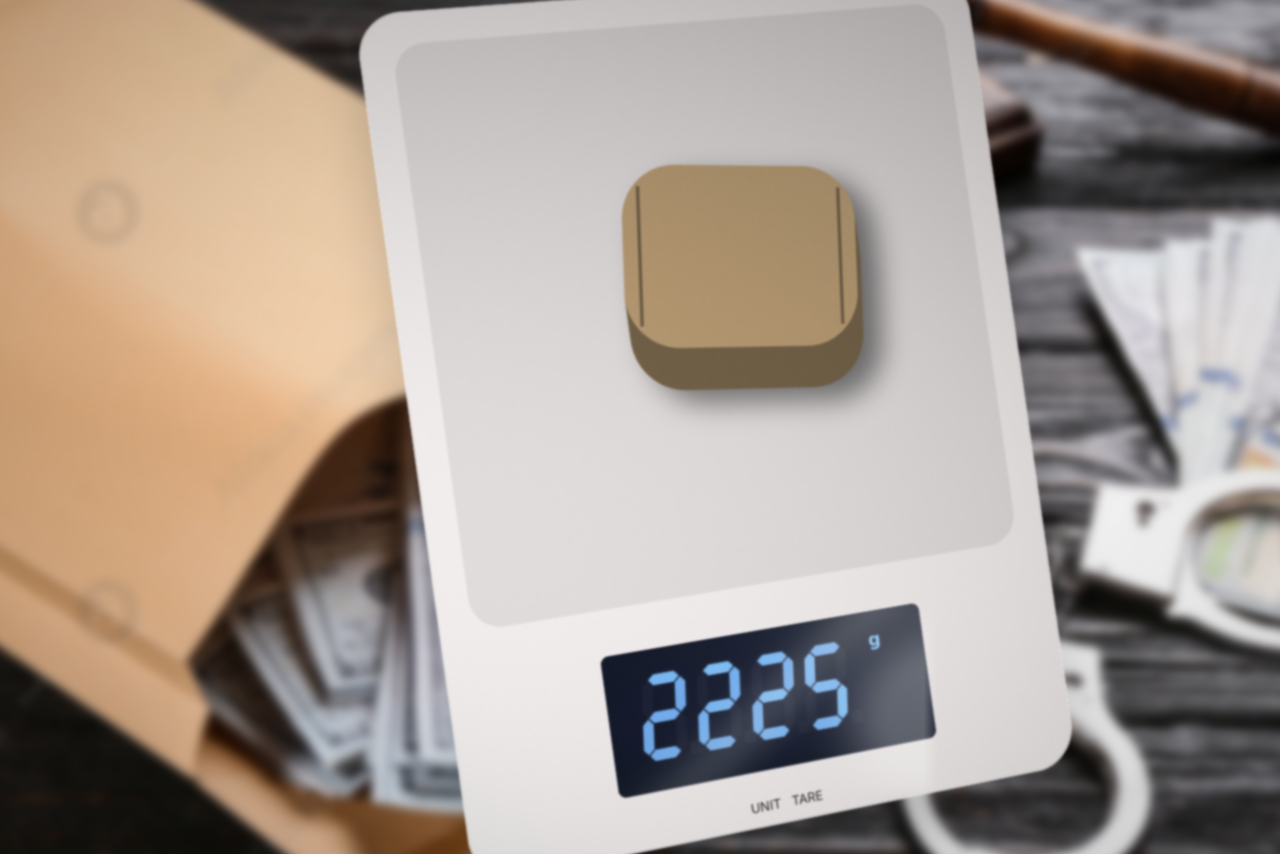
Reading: 2225 g
